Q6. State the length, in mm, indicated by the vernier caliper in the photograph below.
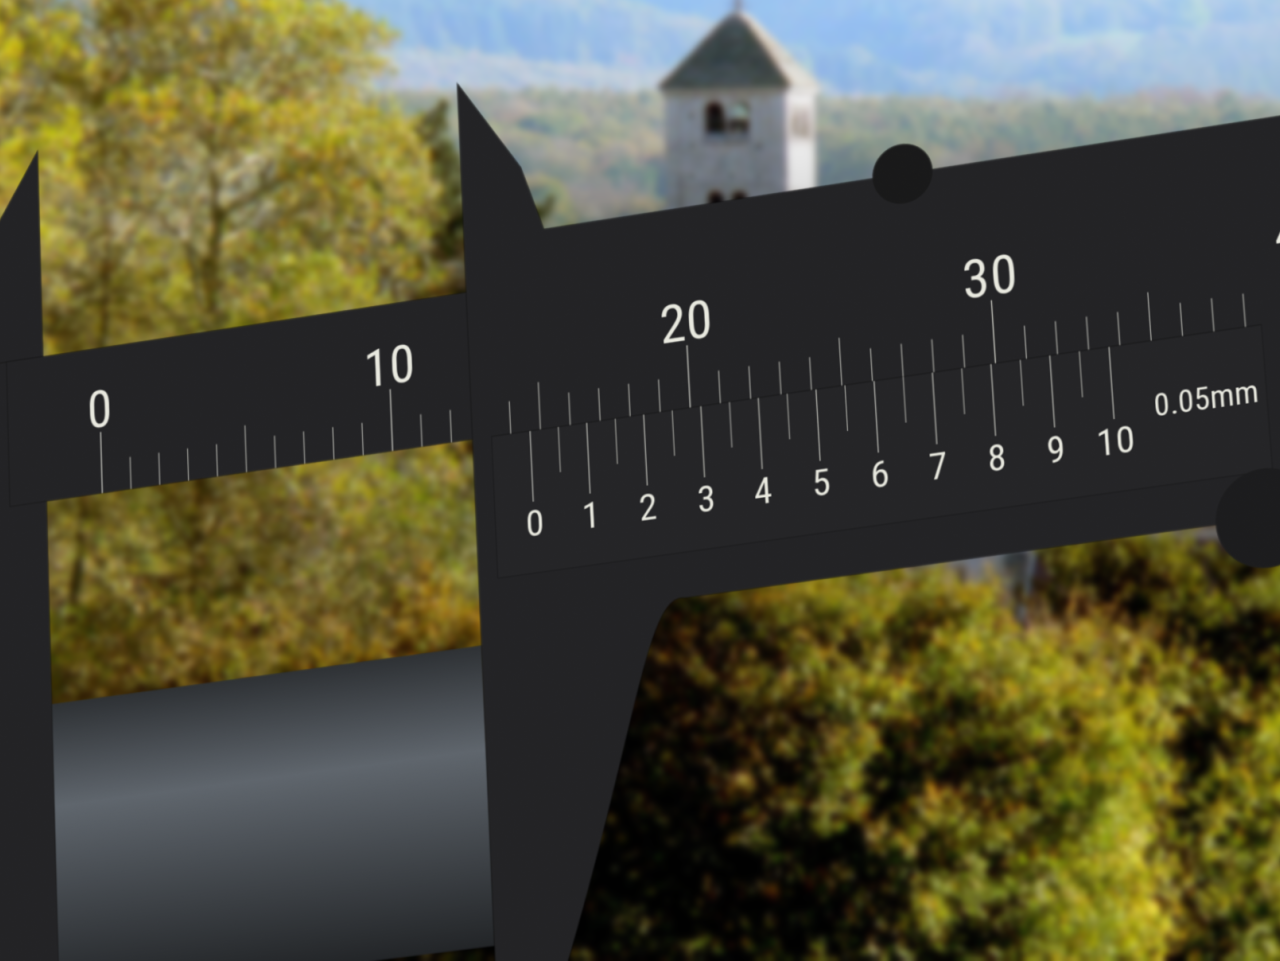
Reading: 14.65 mm
